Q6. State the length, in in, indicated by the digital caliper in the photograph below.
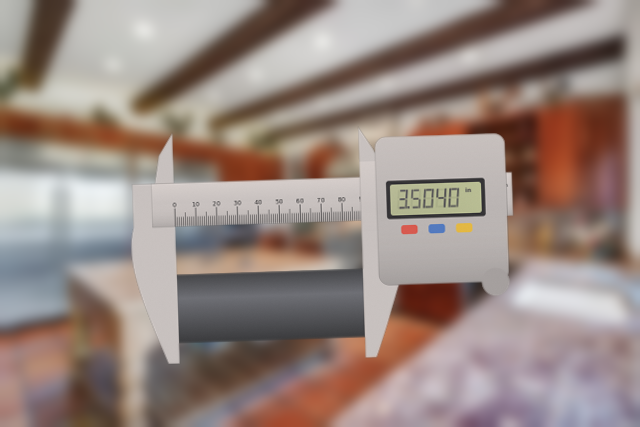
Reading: 3.5040 in
